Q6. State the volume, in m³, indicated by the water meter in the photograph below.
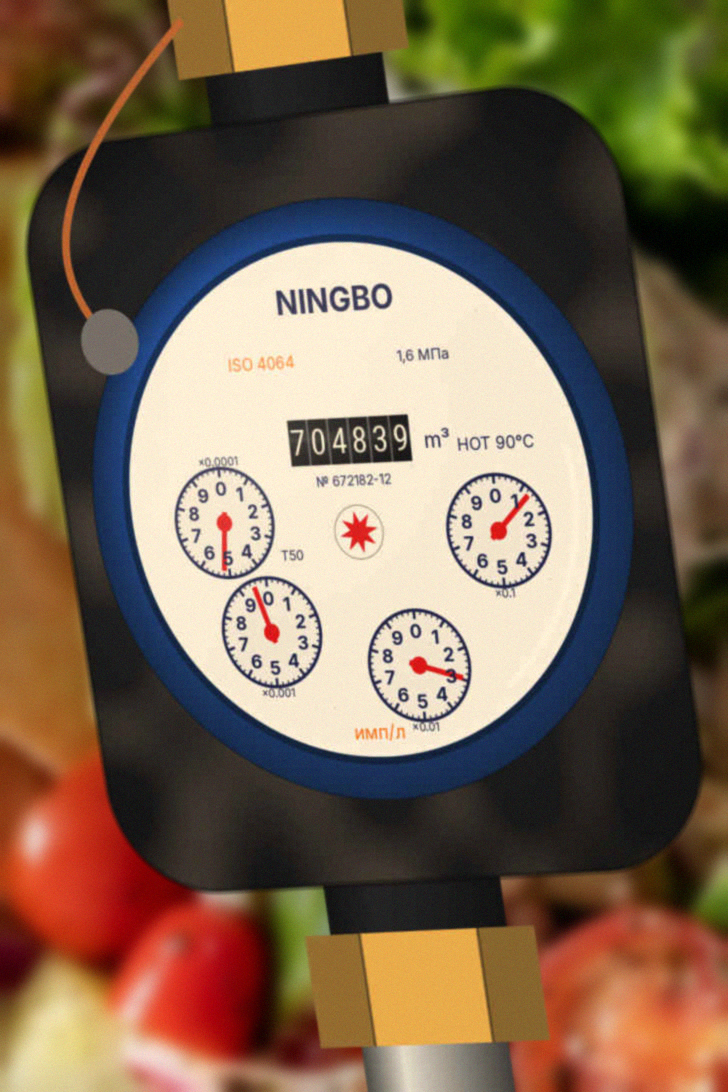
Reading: 704839.1295 m³
